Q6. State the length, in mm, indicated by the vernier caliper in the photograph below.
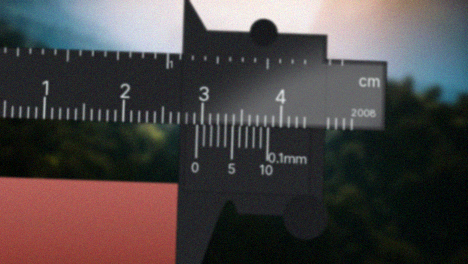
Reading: 29.4 mm
